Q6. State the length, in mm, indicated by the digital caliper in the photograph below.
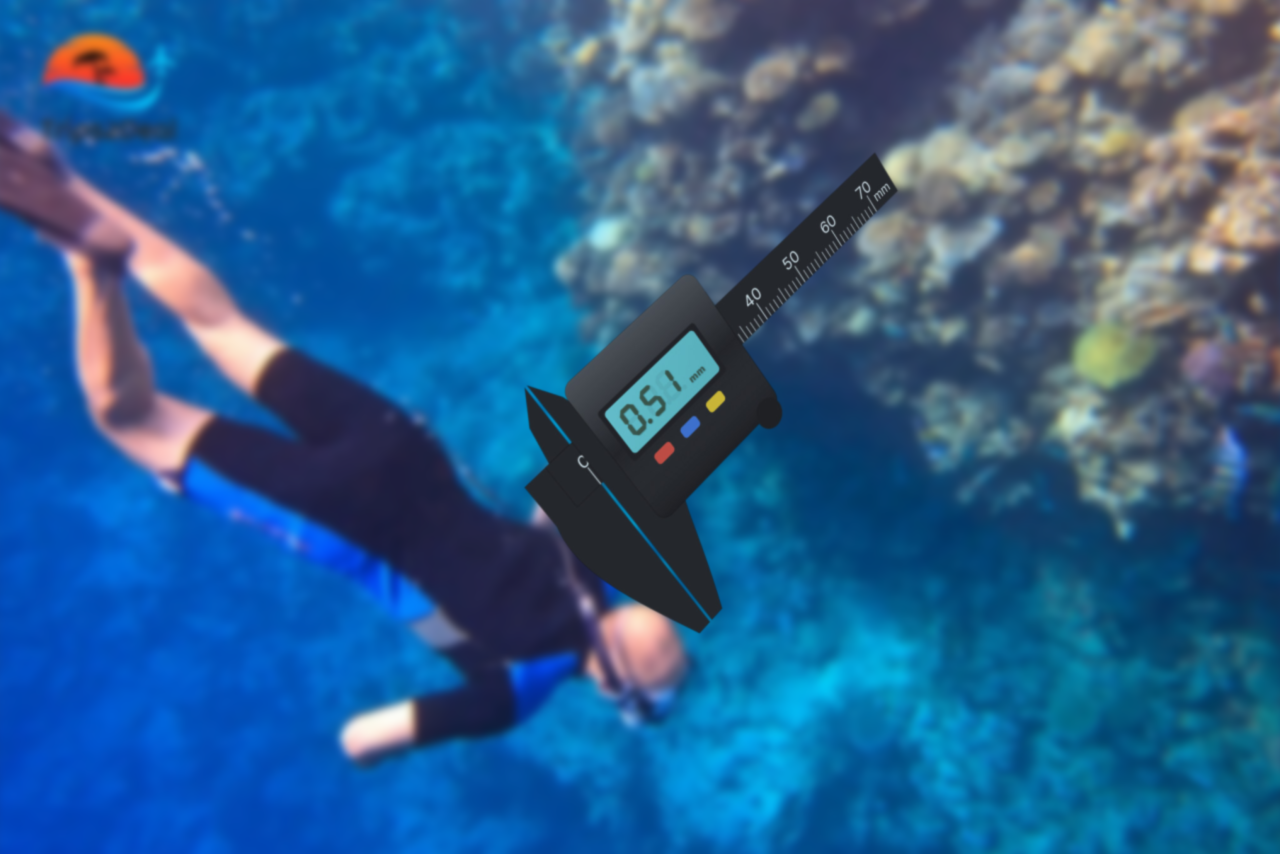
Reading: 0.51 mm
